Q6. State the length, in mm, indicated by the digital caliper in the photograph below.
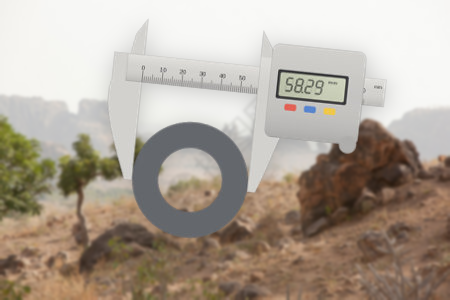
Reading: 58.29 mm
